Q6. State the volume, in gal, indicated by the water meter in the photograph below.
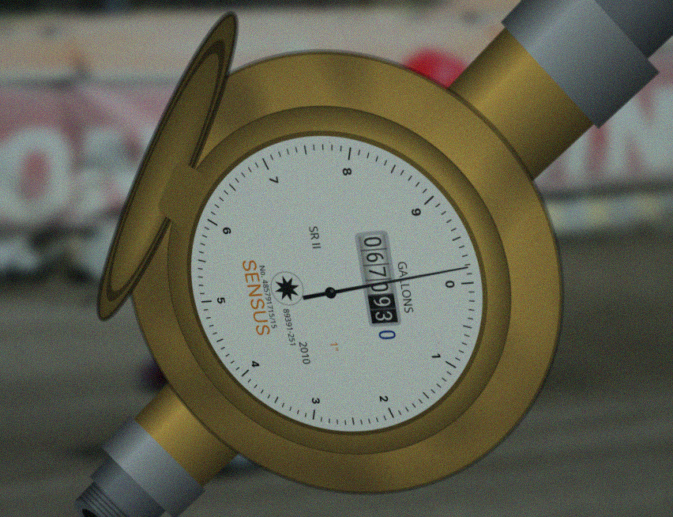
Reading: 670929.8 gal
